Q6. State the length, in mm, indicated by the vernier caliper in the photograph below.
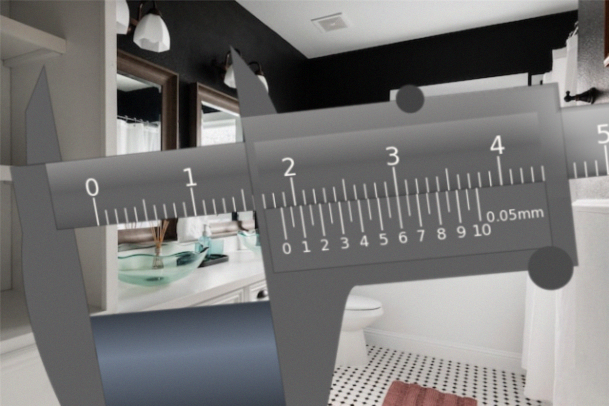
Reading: 18.6 mm
